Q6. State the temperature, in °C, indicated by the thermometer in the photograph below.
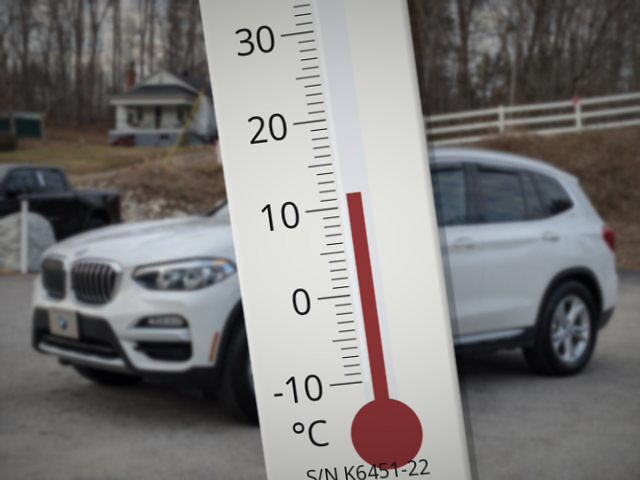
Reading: 11.5 °C
